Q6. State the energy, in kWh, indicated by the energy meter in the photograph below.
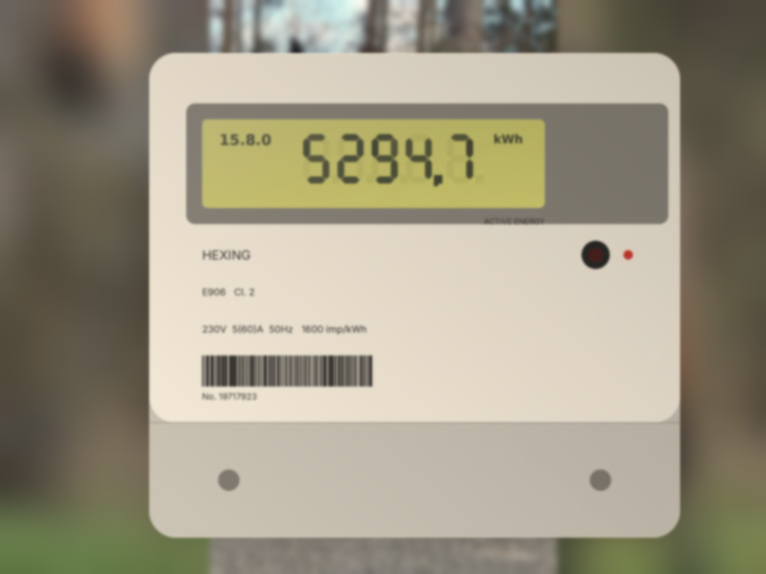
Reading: 5294.7 kWh
